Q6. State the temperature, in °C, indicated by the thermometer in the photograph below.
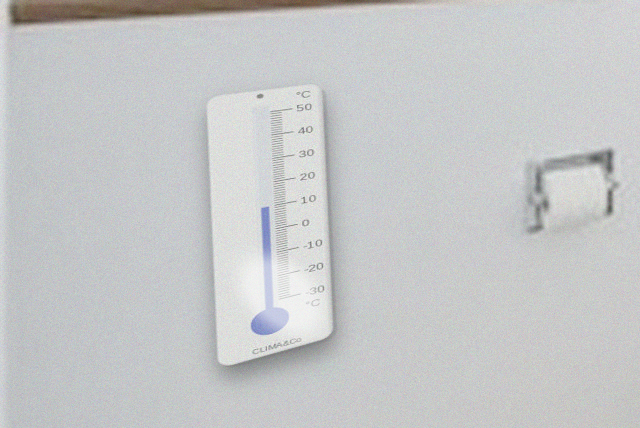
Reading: 10 °C
